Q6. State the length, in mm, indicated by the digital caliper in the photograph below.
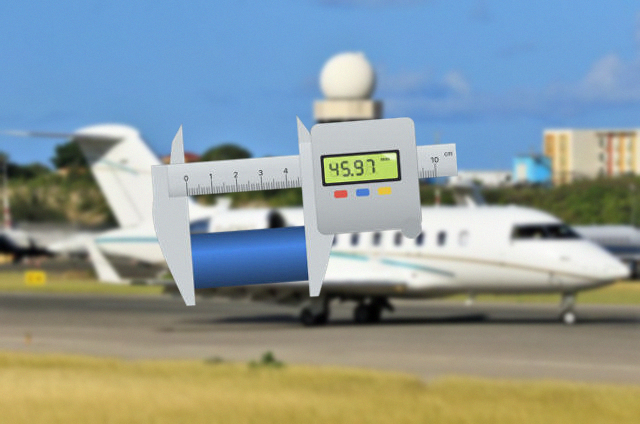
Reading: 45.97 mm
